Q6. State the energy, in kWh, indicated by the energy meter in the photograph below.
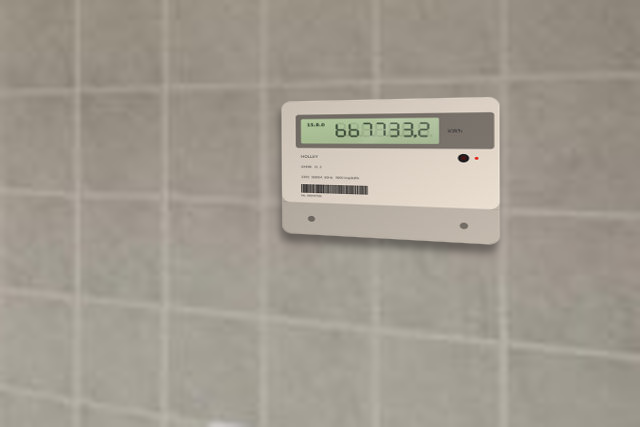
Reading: 667733.2 kWh
